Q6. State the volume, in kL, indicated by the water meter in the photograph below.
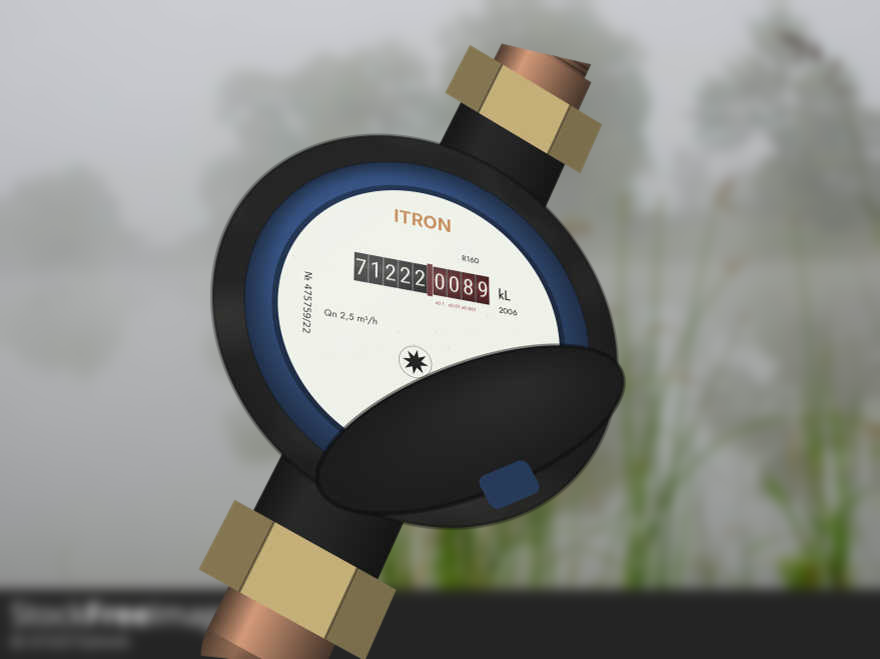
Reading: 71222.0089 kL
